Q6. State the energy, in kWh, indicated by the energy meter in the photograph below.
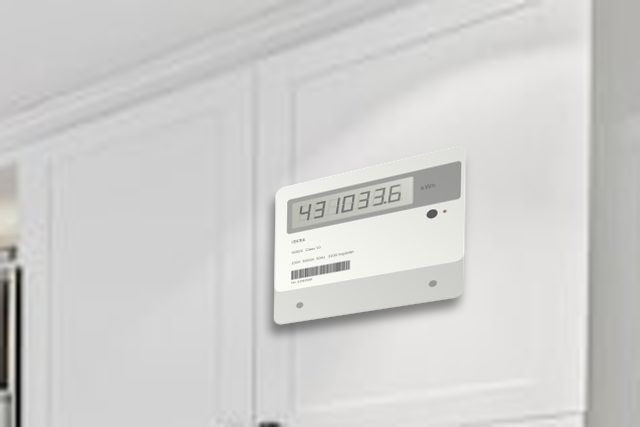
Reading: 431033.6 kWh
